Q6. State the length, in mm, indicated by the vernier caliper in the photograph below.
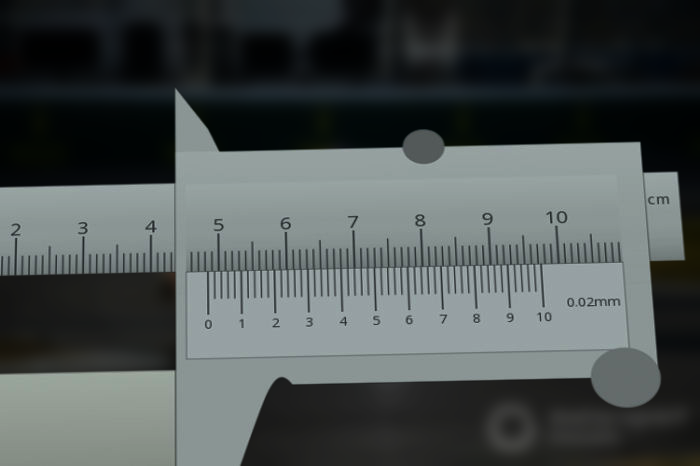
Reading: 48.4 mm
